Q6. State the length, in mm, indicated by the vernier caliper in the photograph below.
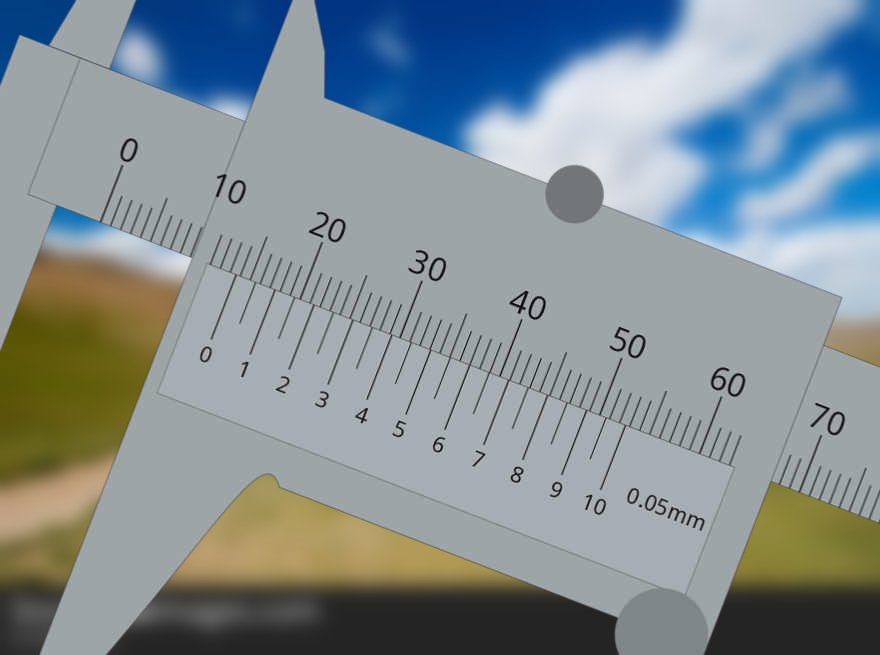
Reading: 13.6 mm
